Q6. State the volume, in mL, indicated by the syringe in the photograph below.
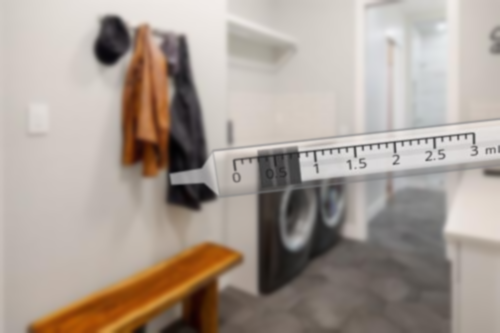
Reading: 0.3 mL
